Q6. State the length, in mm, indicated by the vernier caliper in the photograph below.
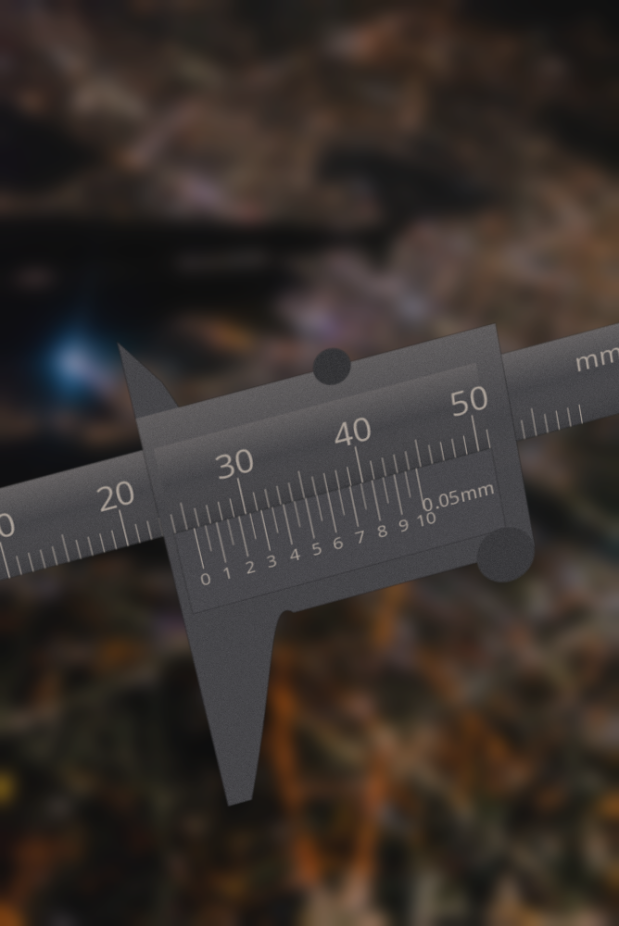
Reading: 25.6 mm
